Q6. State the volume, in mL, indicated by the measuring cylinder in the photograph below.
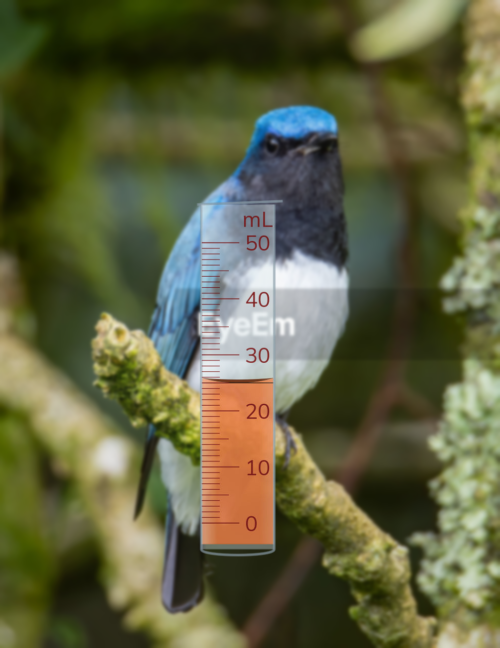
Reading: 25 mL
